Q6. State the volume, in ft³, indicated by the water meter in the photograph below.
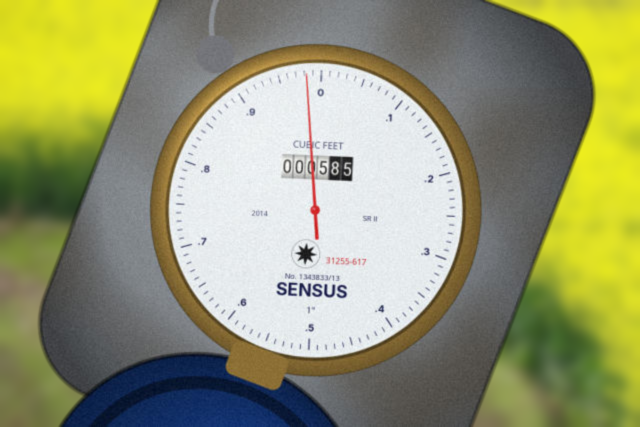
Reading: 584.98 ft³
